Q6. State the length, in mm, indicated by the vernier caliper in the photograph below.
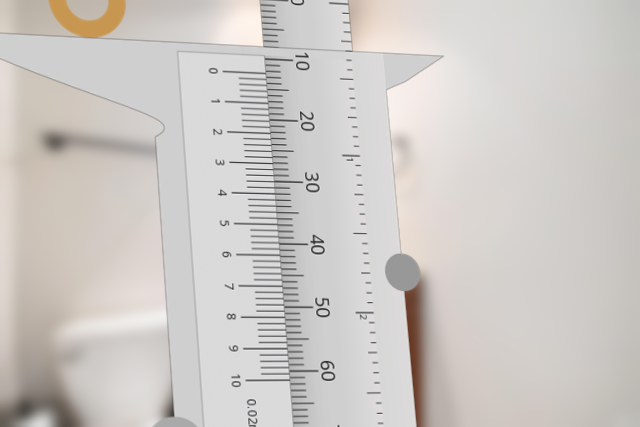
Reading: 12.4 mm
